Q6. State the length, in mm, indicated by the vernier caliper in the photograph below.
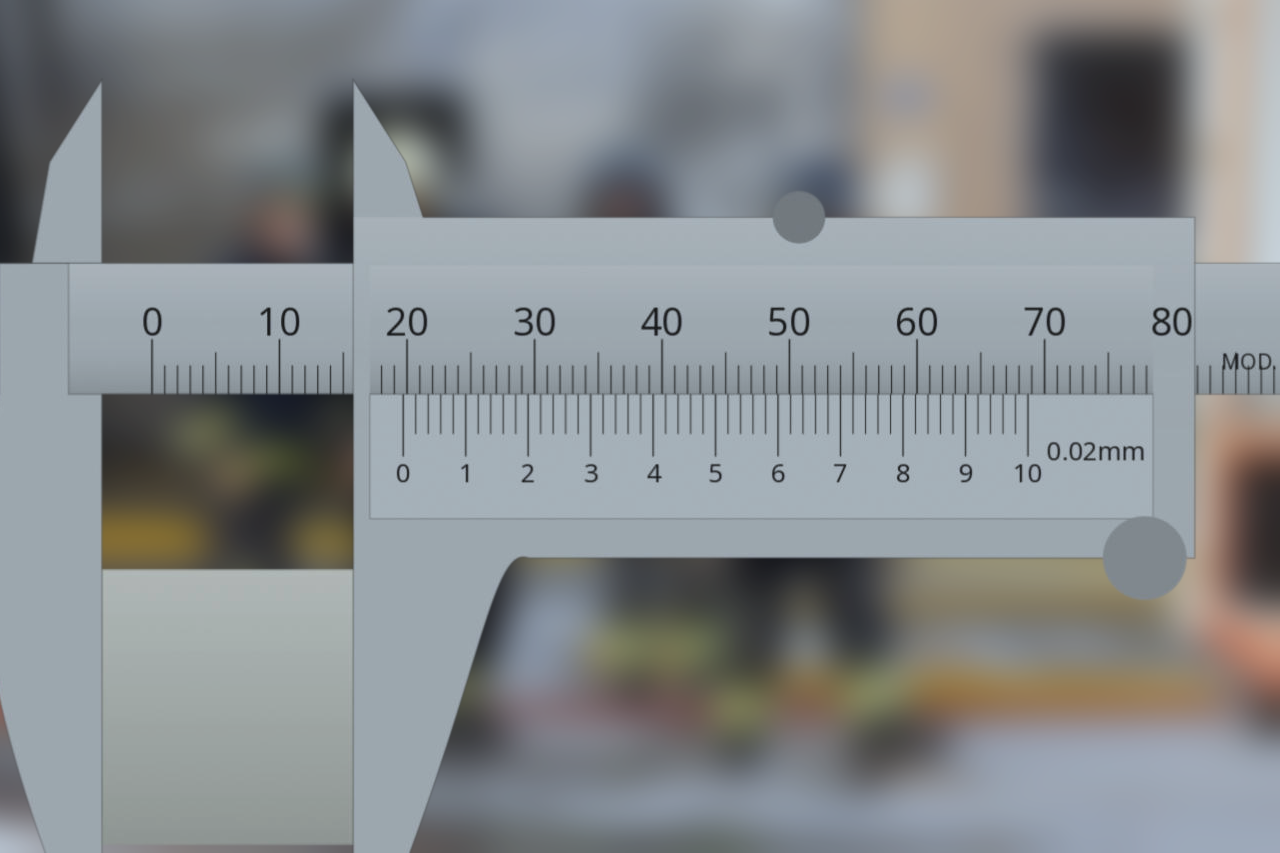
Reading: 19.7 mm
